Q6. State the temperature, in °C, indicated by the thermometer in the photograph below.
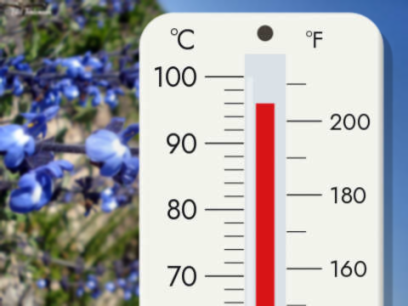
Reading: 96 °C
